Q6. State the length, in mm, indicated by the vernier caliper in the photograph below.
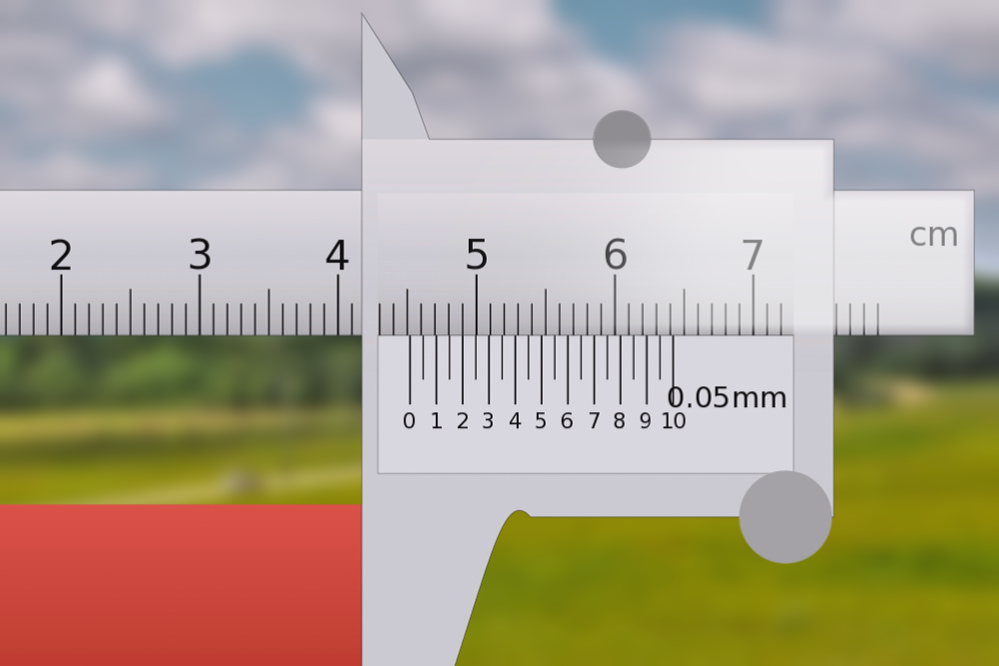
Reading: 45.2 mm
